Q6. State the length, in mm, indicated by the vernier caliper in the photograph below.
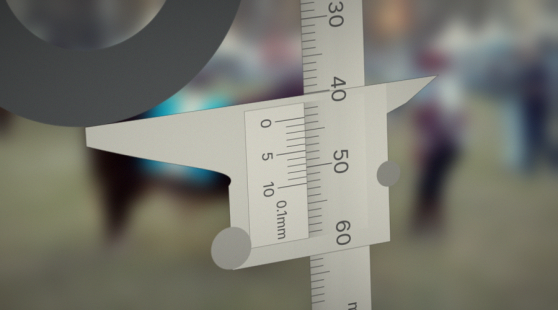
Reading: 43.2 mm
